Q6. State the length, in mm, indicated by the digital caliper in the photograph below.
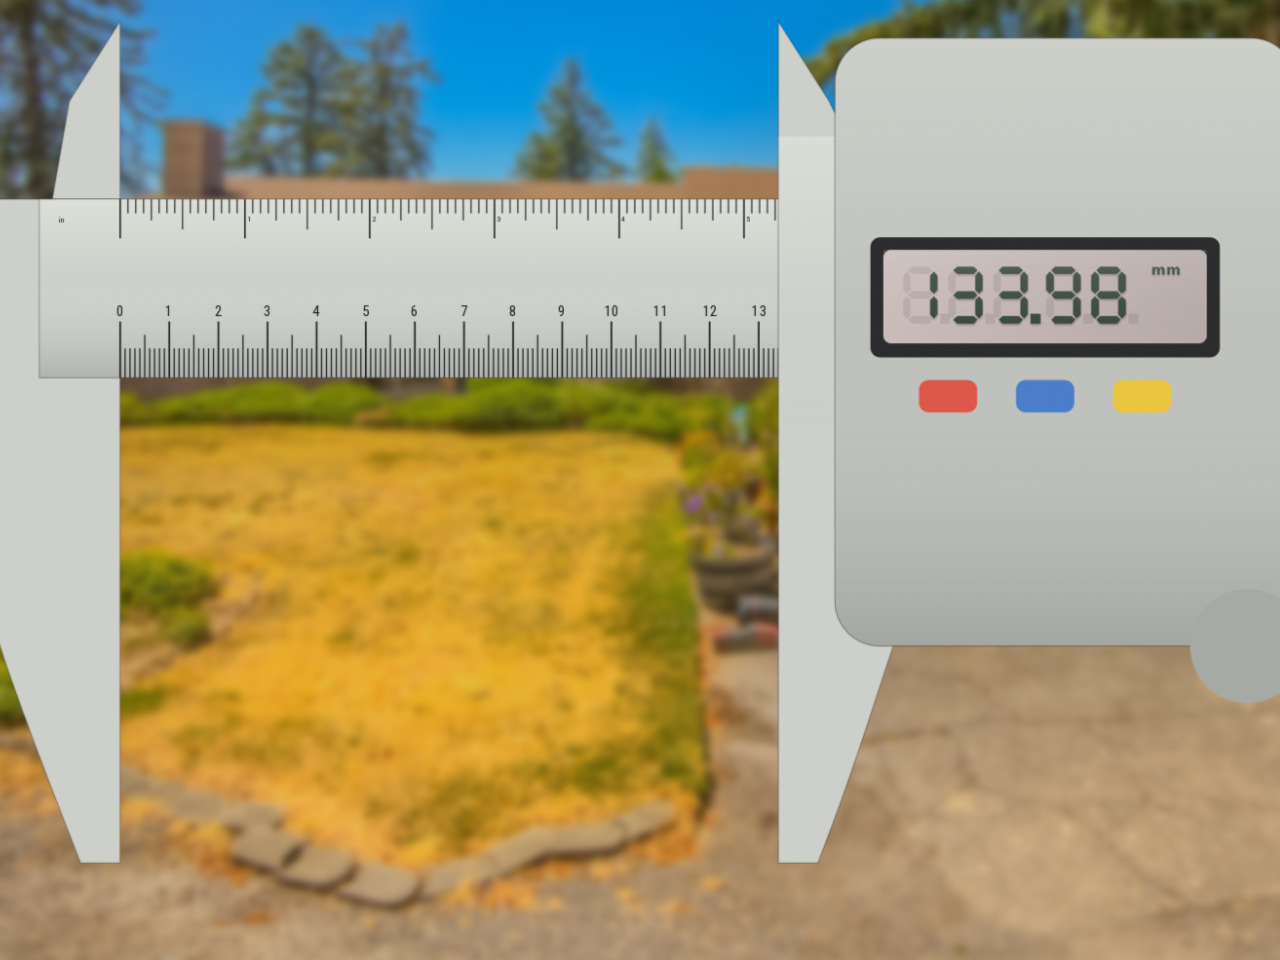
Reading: 133.98 mm
